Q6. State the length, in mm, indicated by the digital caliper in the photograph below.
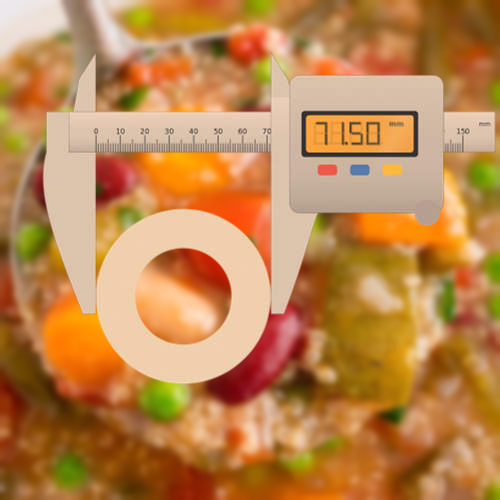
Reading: 71.50 mm
